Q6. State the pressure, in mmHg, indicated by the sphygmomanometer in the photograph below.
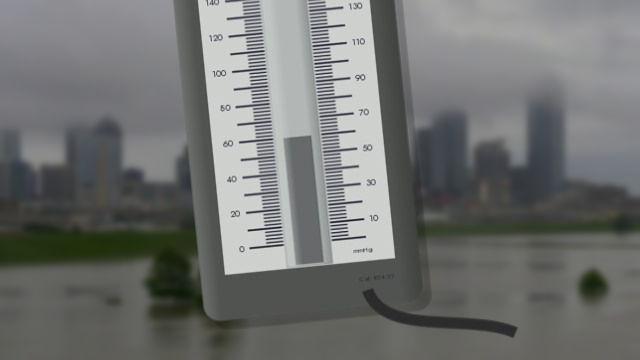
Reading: 60 mmHg
